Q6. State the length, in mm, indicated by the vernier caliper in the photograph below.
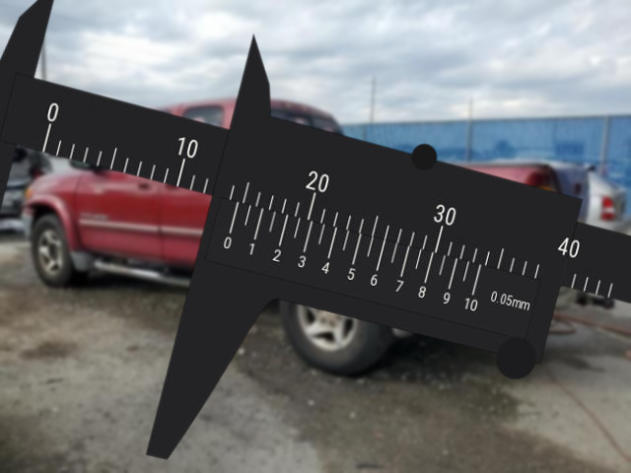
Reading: 14.6 mm
